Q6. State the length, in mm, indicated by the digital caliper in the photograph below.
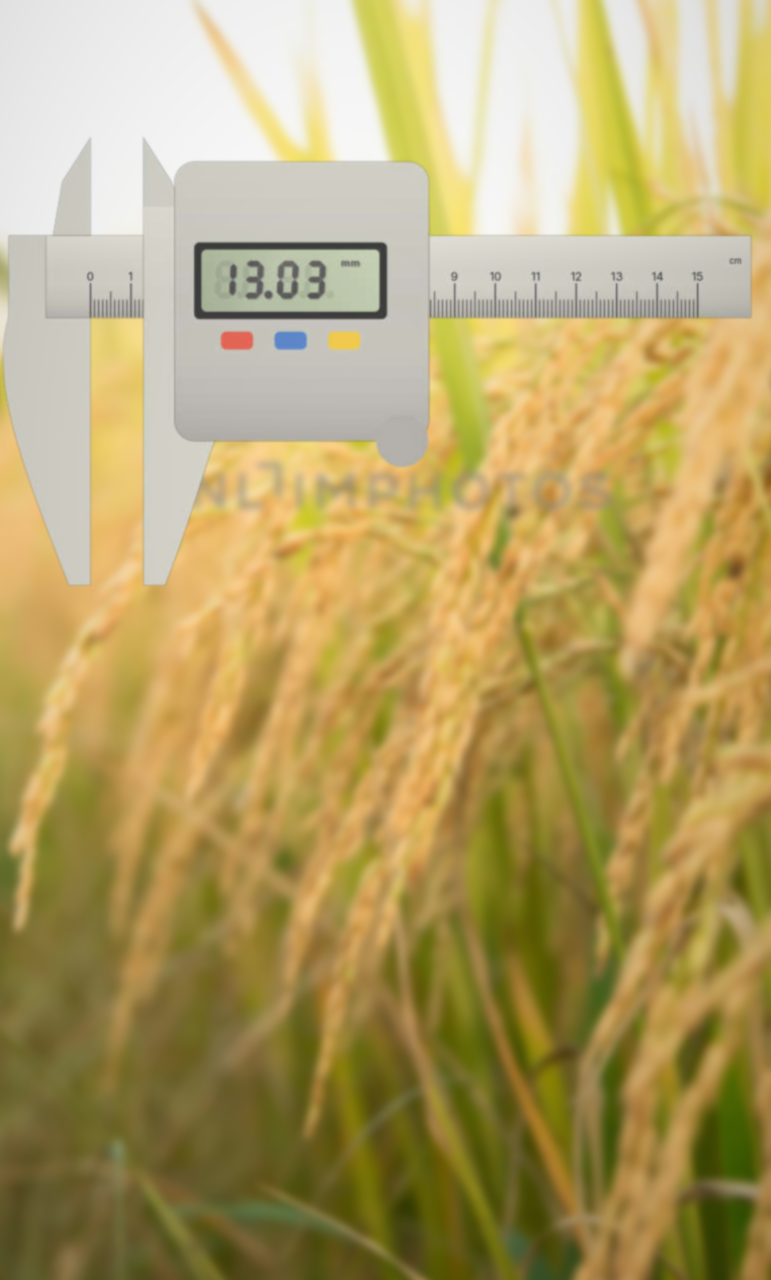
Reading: 13.03 mm
